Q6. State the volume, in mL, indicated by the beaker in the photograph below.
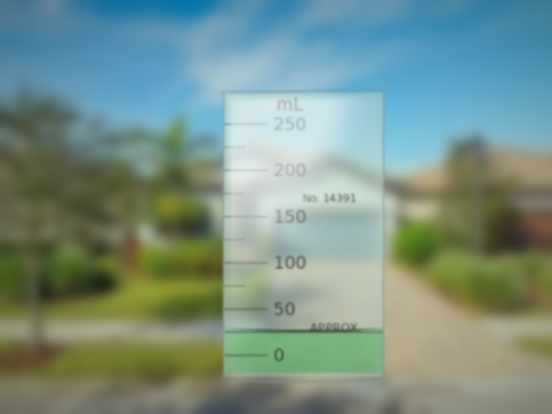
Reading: 25 mL
